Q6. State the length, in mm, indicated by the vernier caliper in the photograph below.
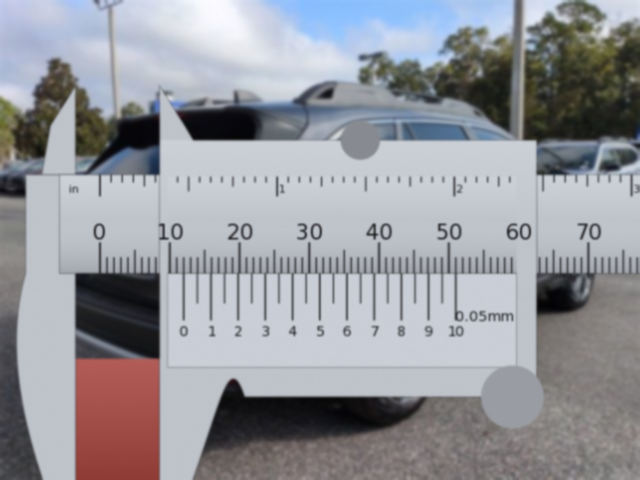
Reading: 12.0 mm
